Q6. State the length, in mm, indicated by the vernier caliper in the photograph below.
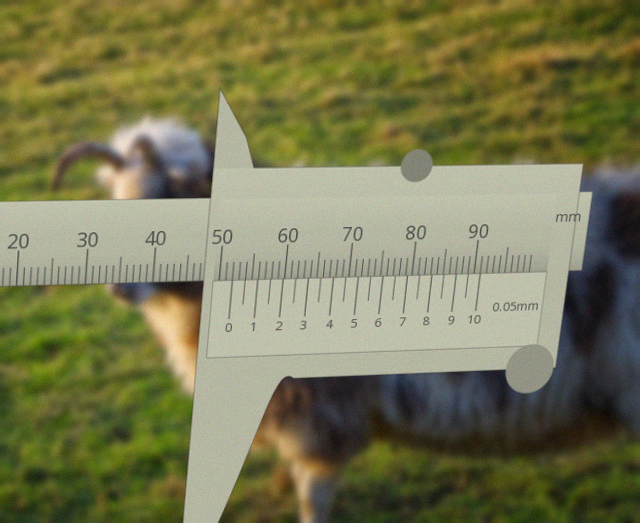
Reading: 52.0 mm
